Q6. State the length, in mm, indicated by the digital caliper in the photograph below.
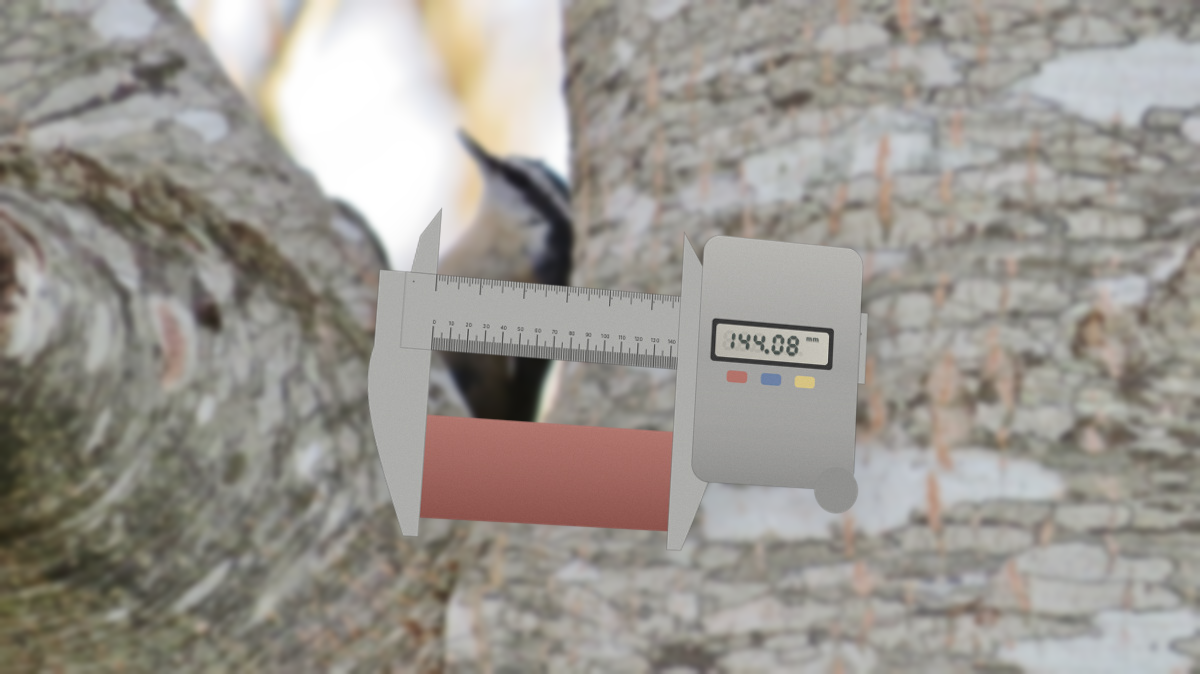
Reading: 144.08 mm
